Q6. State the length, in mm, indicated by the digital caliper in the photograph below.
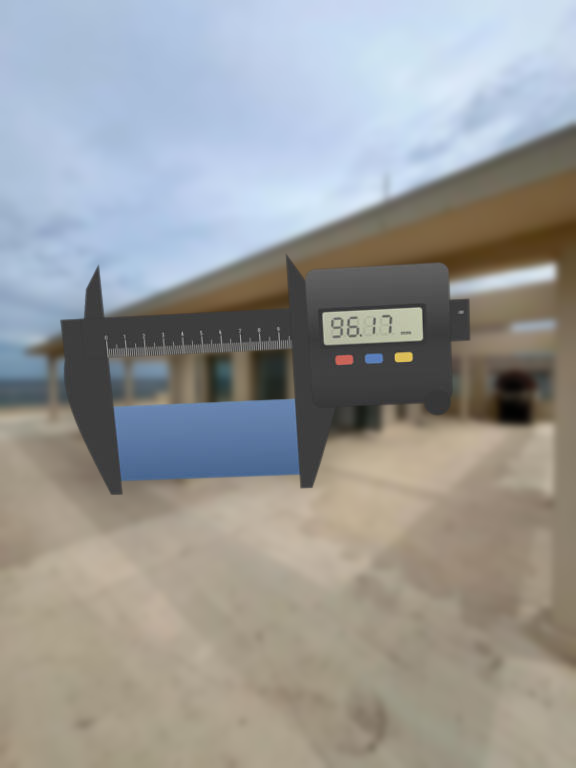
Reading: 96.17 mm
